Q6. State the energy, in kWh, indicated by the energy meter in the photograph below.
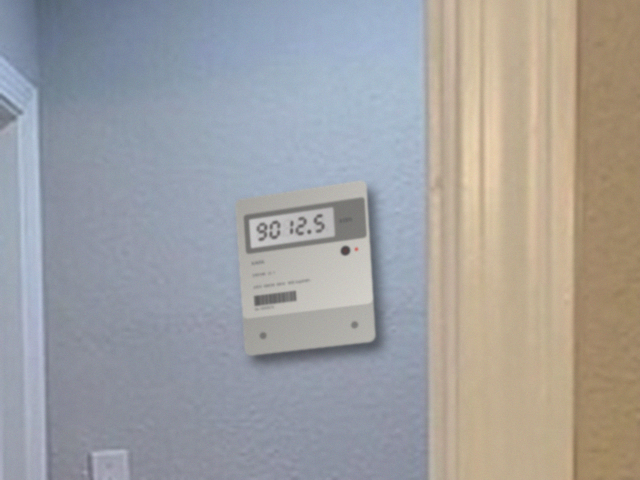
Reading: 9012.5 kWh
